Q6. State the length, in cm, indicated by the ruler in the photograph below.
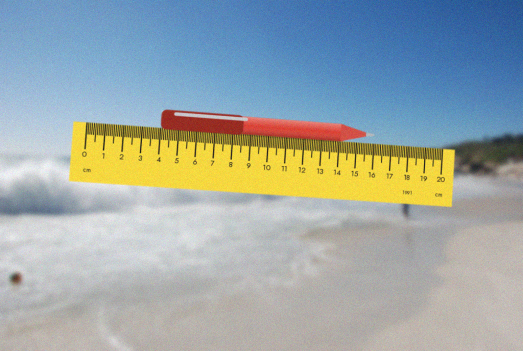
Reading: 12 cm
